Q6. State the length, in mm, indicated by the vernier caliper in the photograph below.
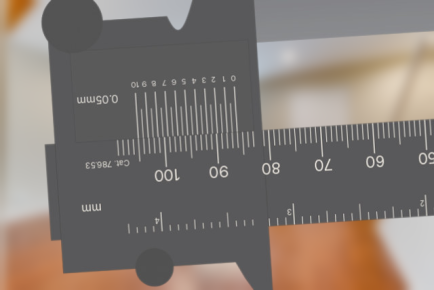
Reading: 86.0 mm
